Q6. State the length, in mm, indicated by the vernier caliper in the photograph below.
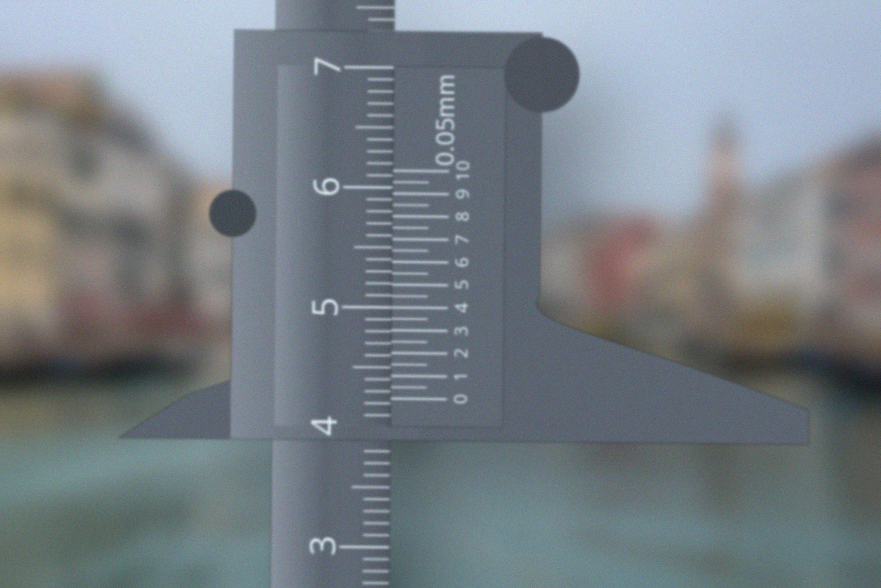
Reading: 42.4 mm
